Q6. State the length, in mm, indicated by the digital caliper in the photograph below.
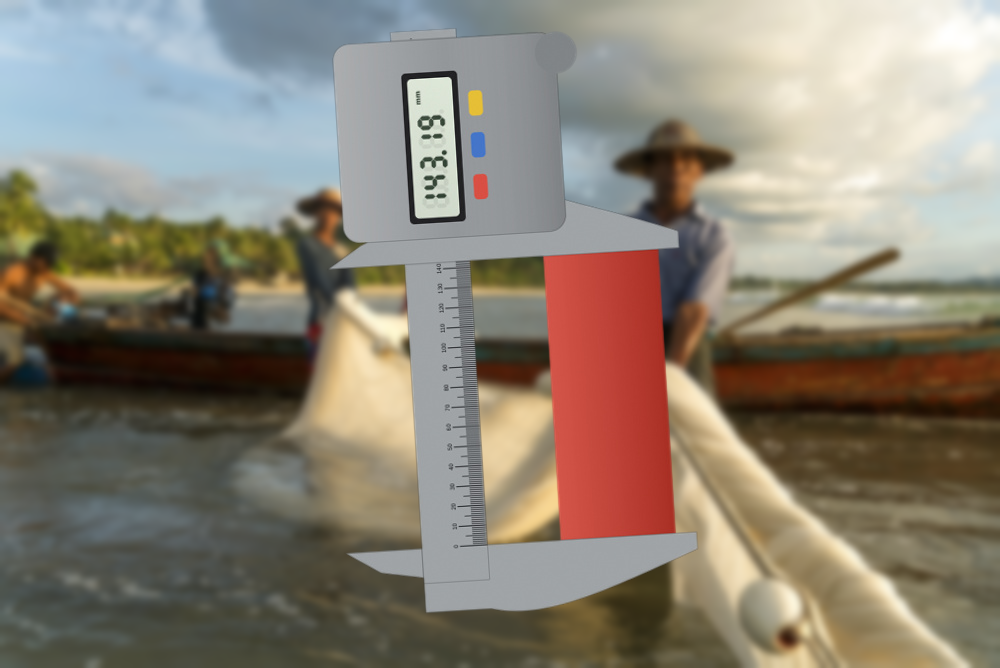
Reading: 143.19 mm
